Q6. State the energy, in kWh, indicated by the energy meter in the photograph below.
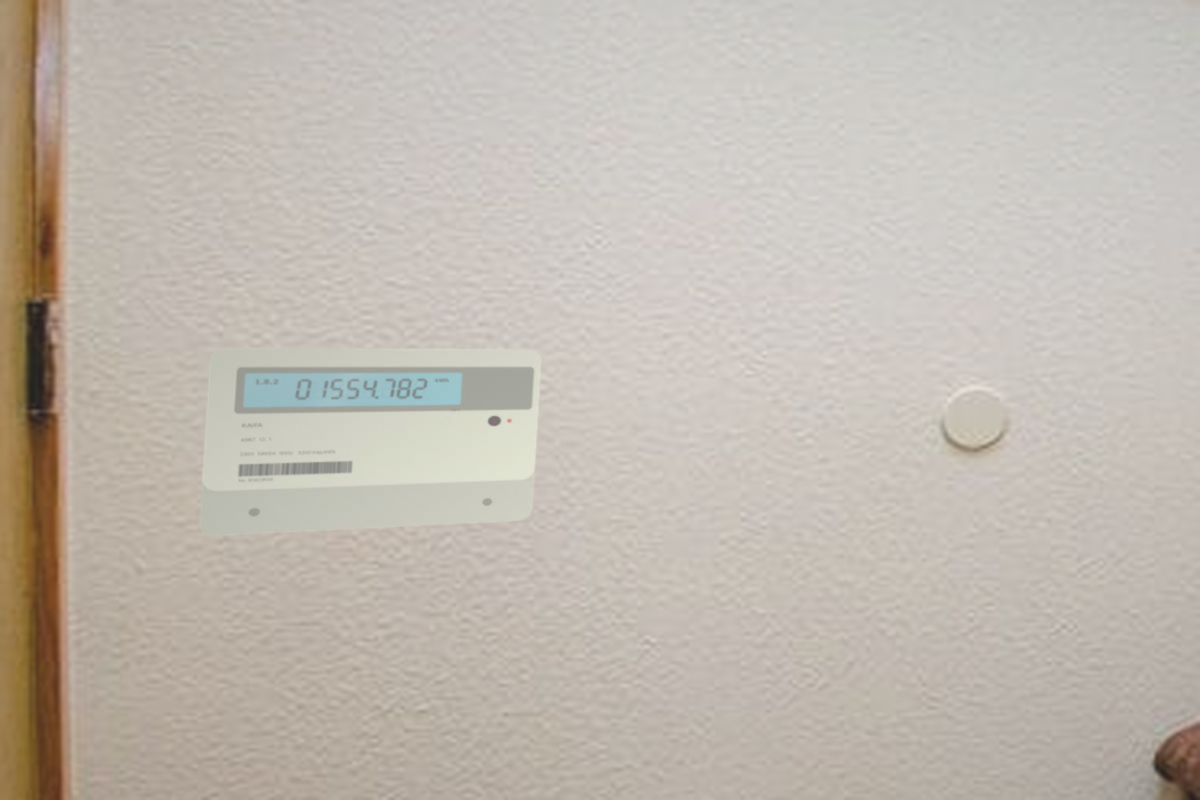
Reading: 1554.782 kWh
